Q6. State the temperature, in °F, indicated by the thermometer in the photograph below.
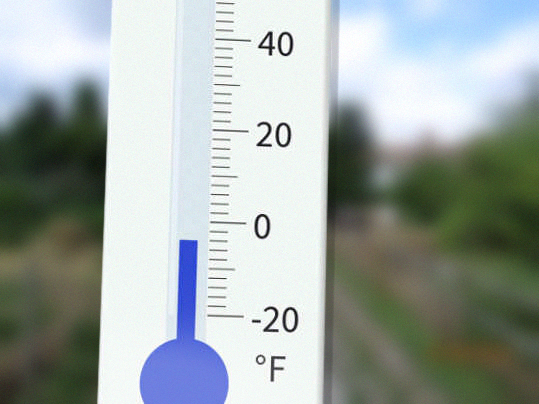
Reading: -4 °F
